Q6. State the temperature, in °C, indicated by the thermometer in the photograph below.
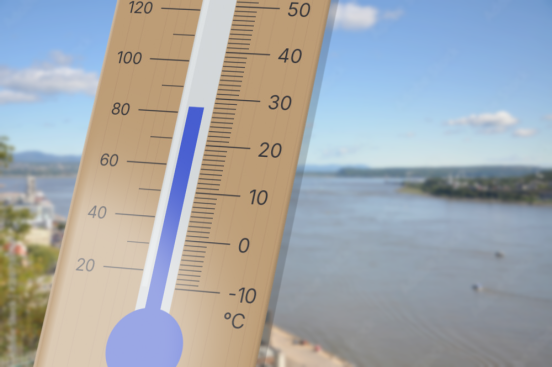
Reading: 28 °C
